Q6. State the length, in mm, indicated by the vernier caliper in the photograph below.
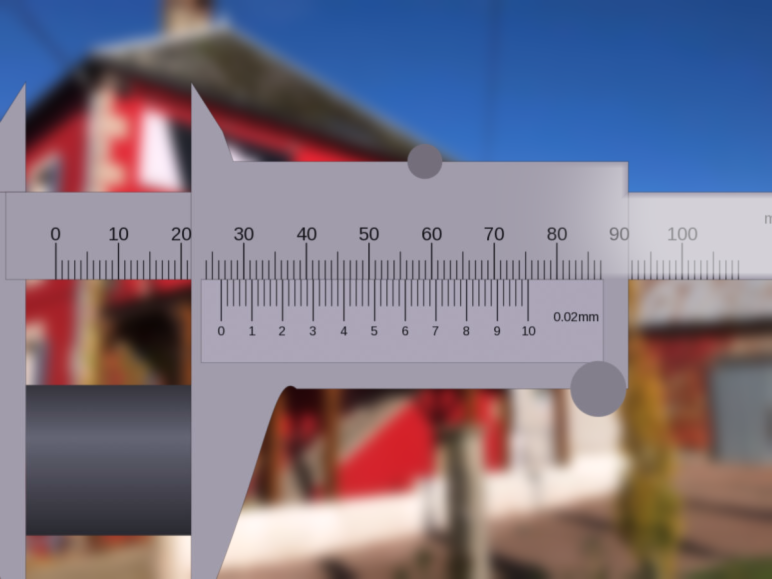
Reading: 26.4 mm
